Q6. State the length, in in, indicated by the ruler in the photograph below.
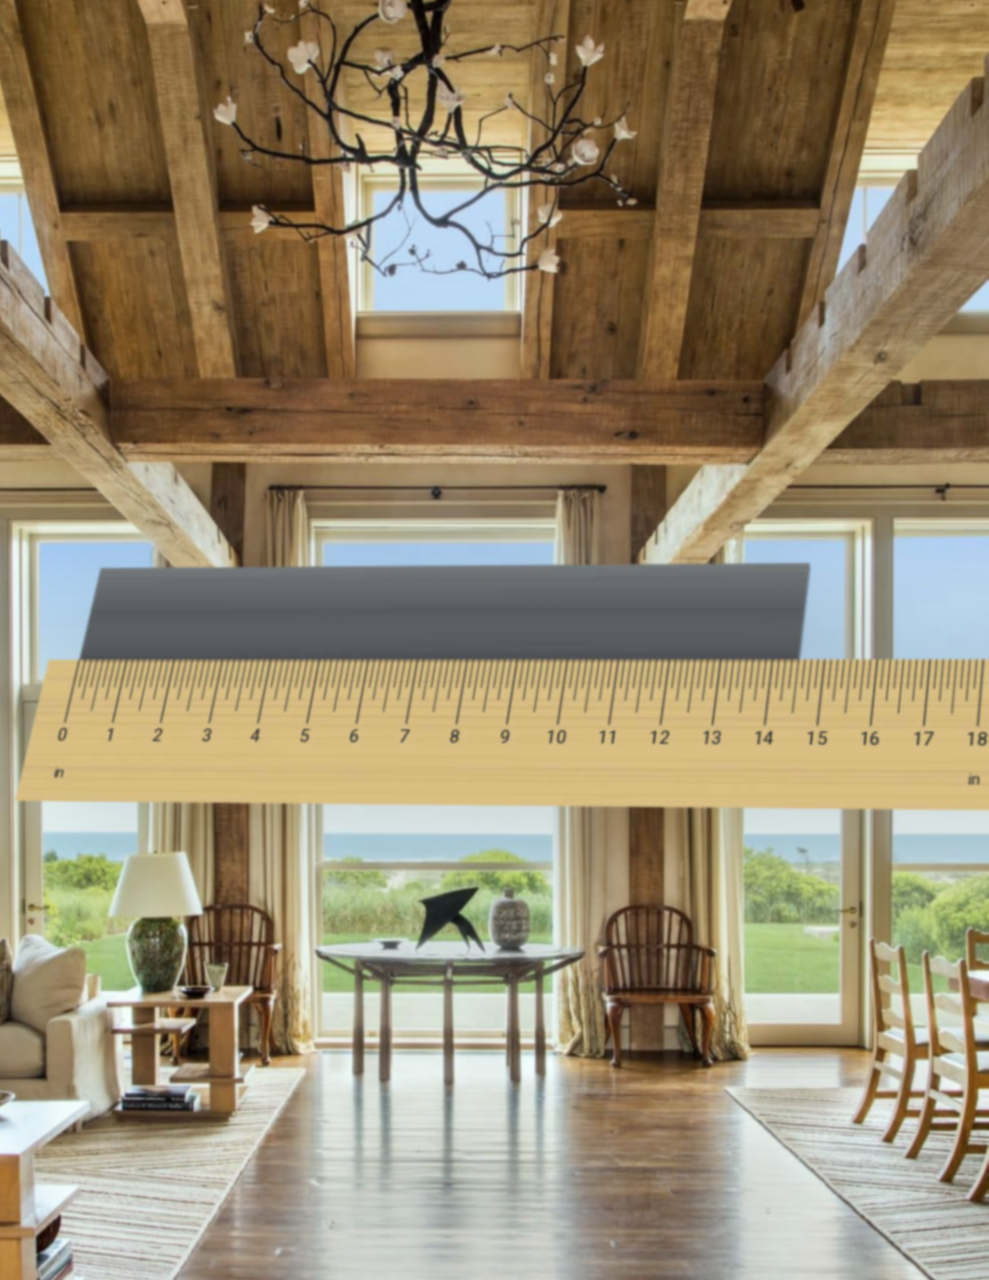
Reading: 14.5 in
